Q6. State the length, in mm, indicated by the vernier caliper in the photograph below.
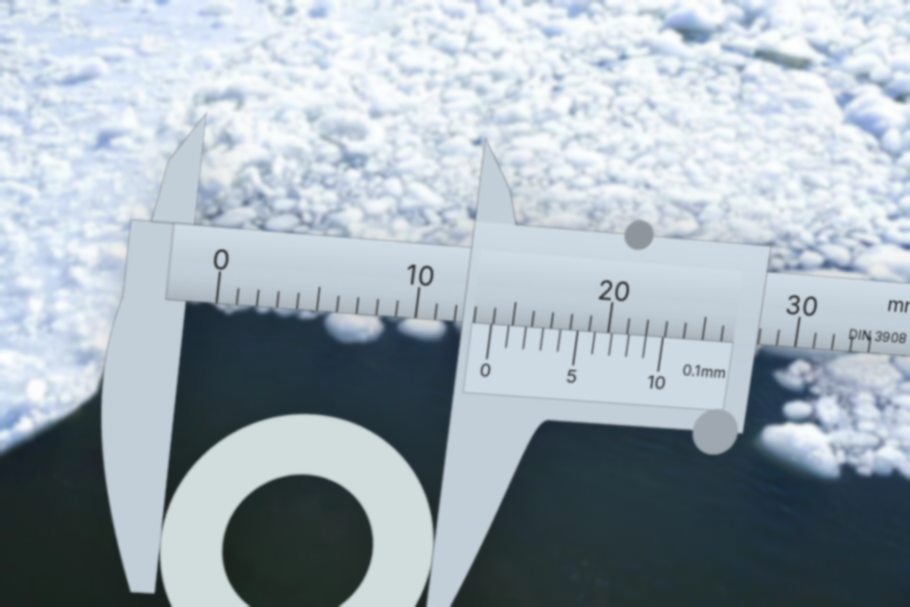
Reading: 13.9 mm
